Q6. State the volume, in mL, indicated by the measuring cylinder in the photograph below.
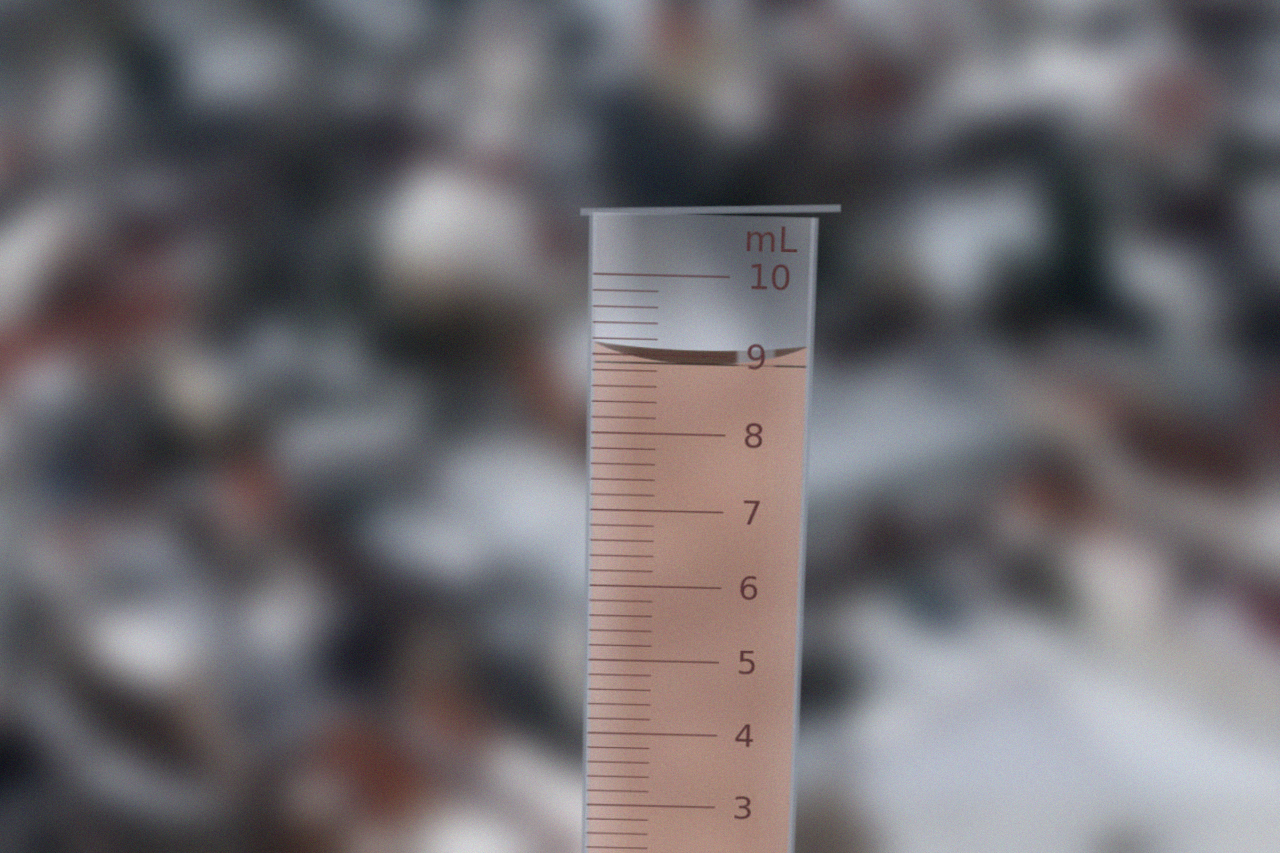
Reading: 8.9 mL
